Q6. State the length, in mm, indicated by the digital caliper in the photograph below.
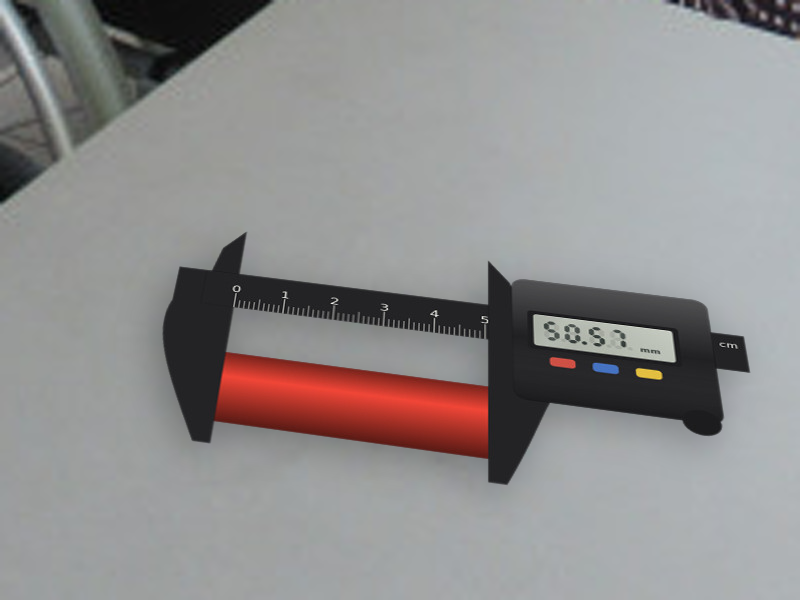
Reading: 50.57 mm
